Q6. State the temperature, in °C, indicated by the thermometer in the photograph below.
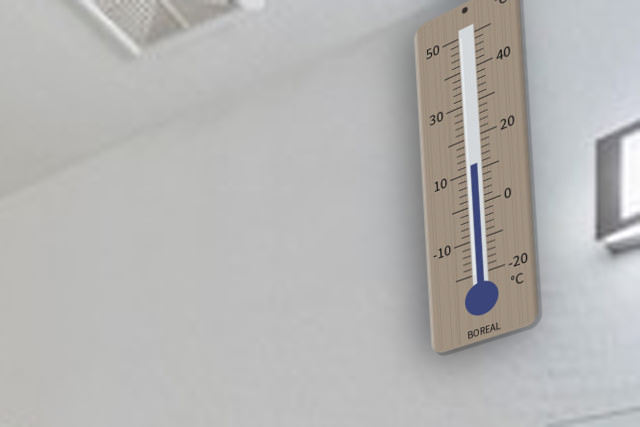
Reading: 12 °C
